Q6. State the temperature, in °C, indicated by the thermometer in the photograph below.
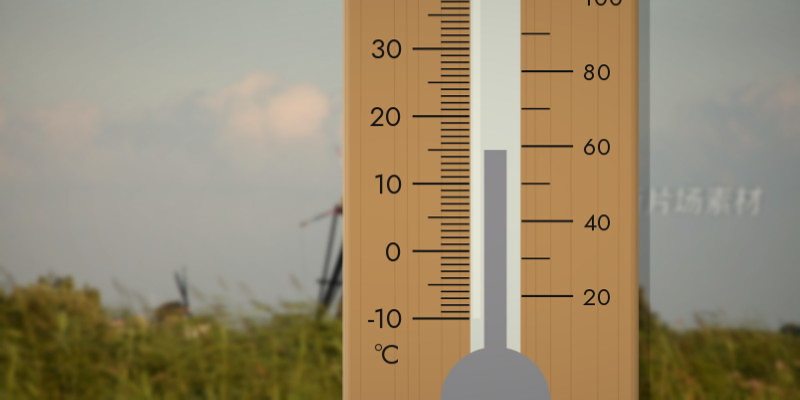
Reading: 15 °C
